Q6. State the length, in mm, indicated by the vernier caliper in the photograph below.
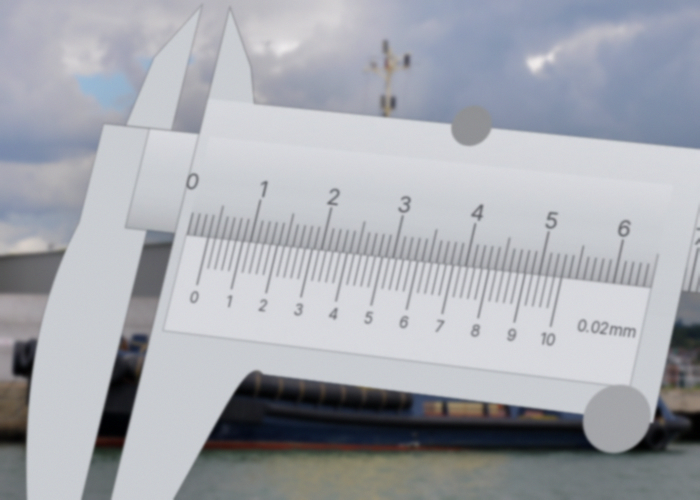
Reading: 4.0 mm
